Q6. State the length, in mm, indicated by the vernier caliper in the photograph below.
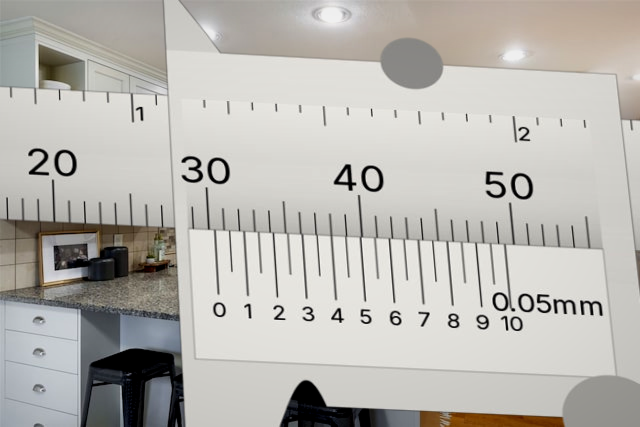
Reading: 30.4 mm
